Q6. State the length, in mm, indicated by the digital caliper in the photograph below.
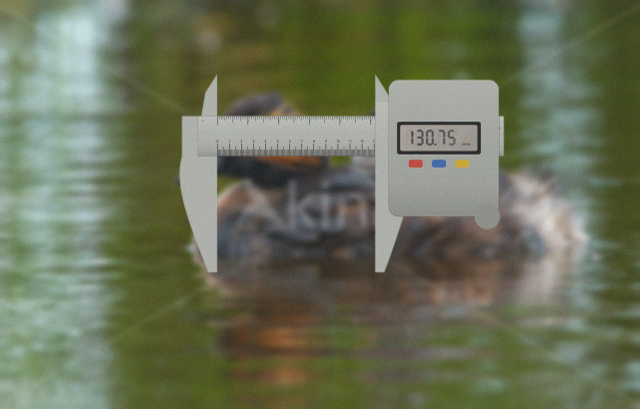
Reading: 130.75 mm
